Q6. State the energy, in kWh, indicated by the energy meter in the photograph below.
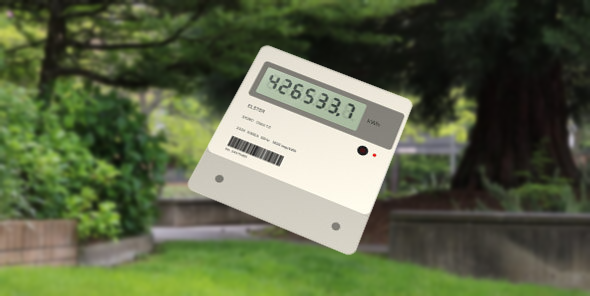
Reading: 426533.7 kWh
